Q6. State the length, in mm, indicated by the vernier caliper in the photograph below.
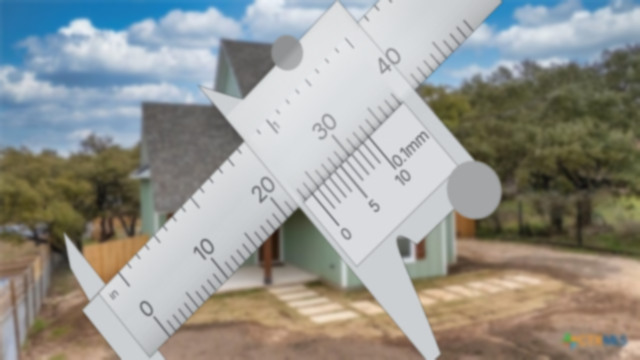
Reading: 24.0 mm
